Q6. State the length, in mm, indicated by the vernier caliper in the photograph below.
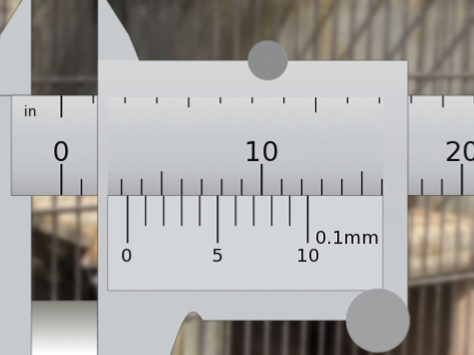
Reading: 3.3 mm
